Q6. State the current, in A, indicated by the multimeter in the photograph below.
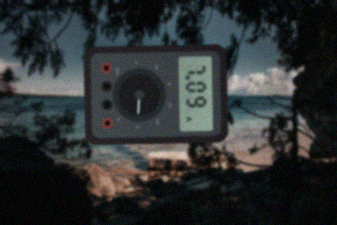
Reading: 7.09 A
